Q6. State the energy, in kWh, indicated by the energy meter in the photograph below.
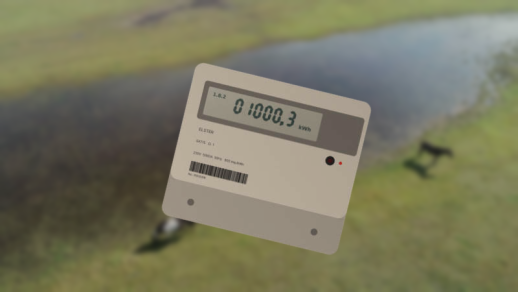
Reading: 1000.3 kWh
